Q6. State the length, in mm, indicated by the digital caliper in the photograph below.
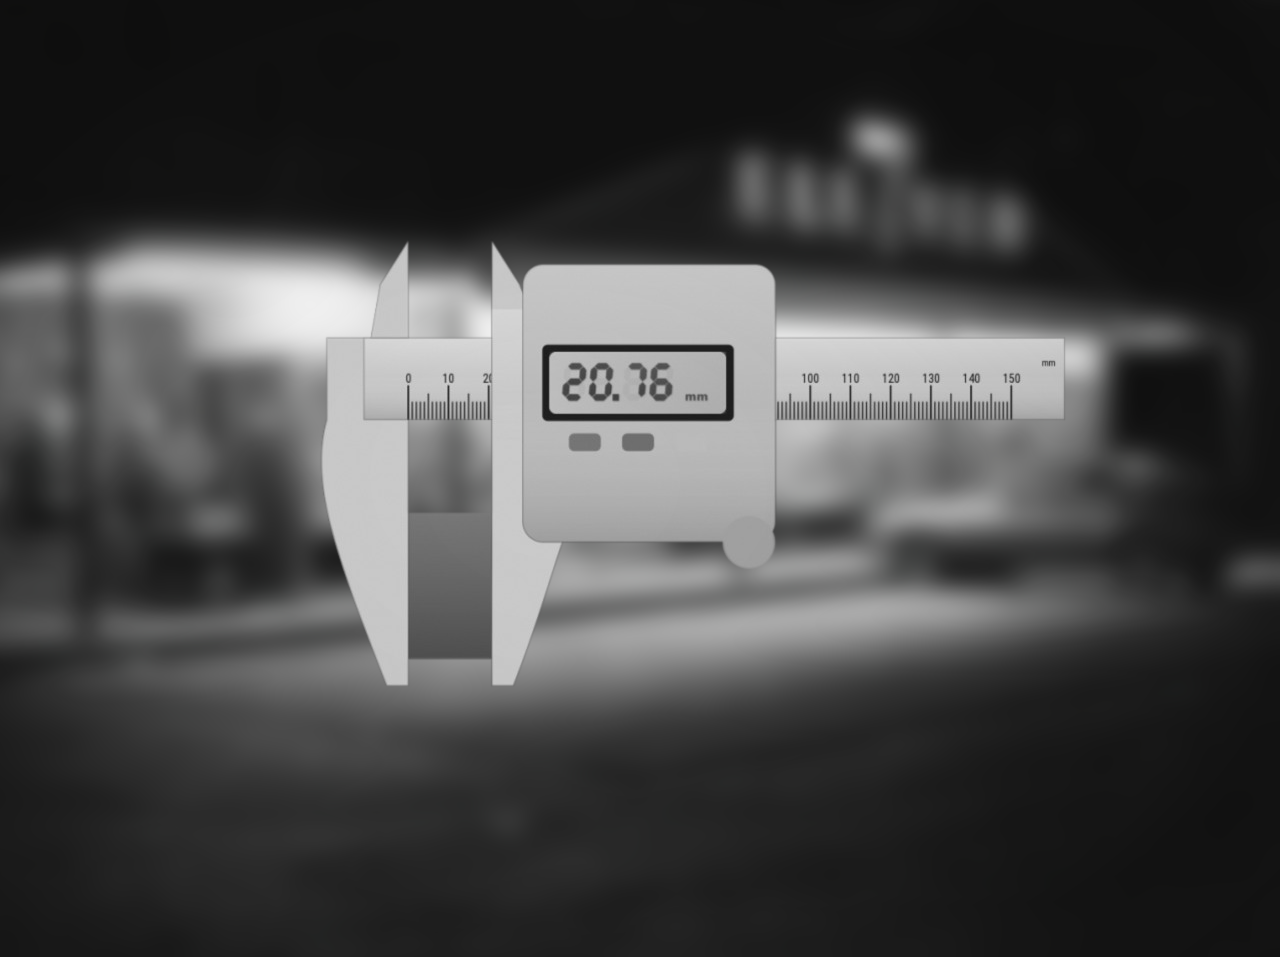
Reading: 20.76 mm
